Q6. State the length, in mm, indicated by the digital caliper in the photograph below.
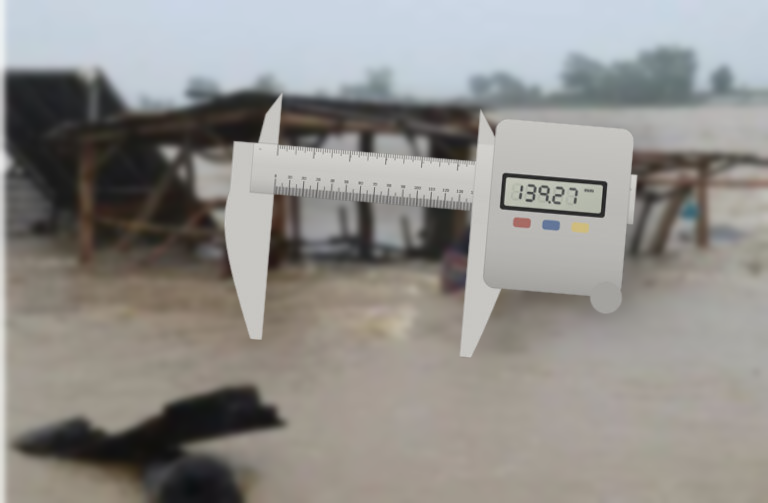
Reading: 139.27 mm
